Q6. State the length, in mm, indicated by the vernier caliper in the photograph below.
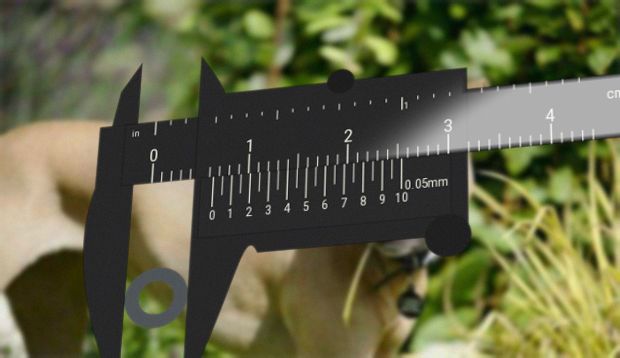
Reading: 6.4 mm
